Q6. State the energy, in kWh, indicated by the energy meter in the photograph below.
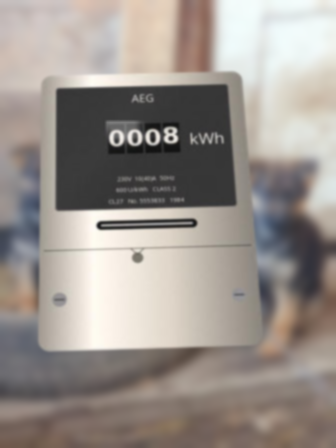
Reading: 8 kWh
